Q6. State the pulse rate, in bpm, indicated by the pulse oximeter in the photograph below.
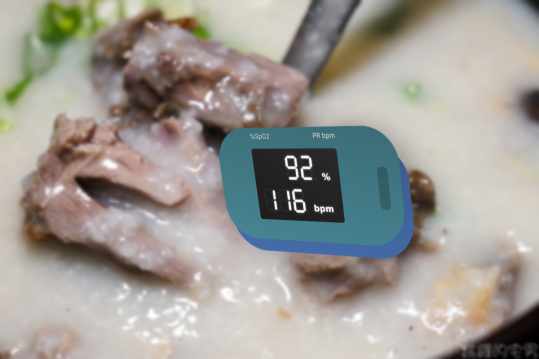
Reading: 116 bpm
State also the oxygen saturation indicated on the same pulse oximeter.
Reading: 92 %
